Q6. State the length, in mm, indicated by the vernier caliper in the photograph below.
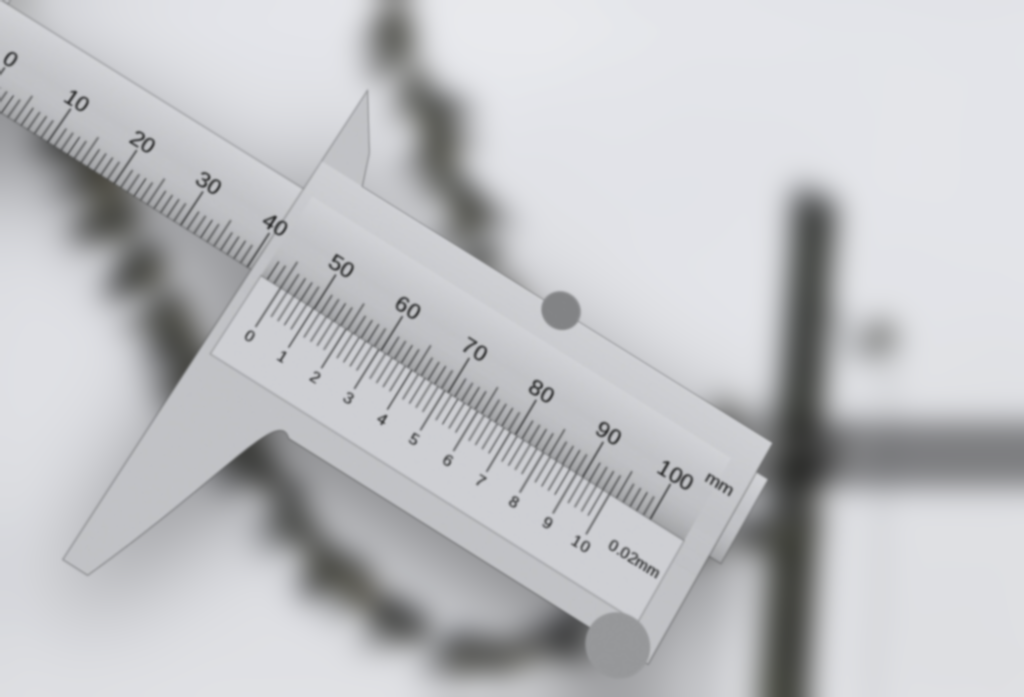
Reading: 45.0 mm
